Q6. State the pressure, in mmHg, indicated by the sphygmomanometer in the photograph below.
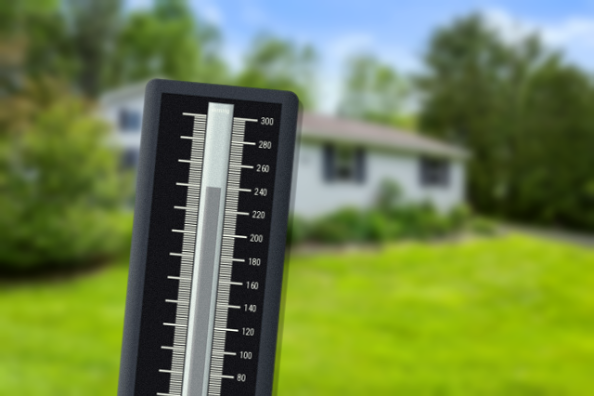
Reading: 240 mmHg
